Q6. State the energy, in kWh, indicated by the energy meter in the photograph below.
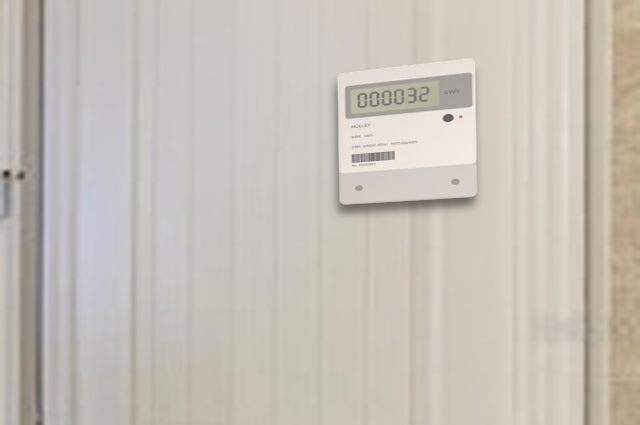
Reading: 32 kWh
